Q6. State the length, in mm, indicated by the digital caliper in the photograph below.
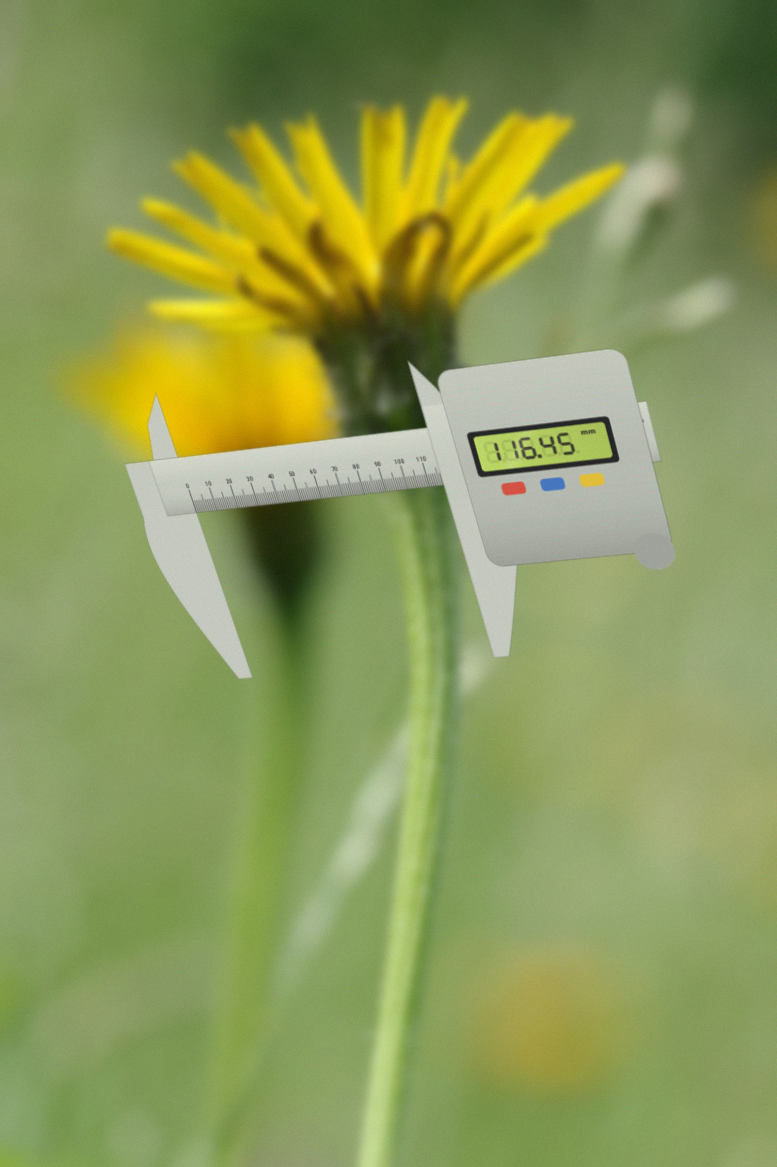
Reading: 116.45 mm
